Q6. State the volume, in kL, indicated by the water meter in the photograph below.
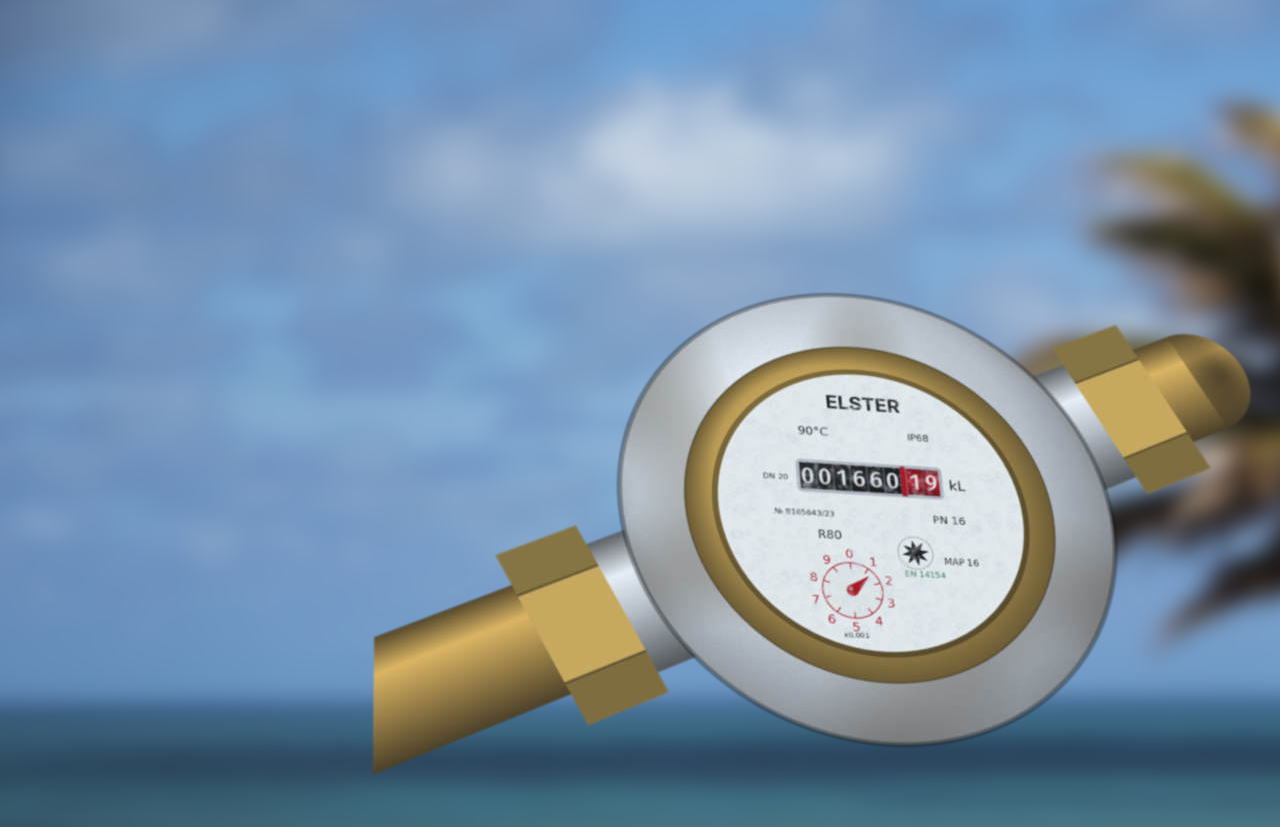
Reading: 1660.191 kL
